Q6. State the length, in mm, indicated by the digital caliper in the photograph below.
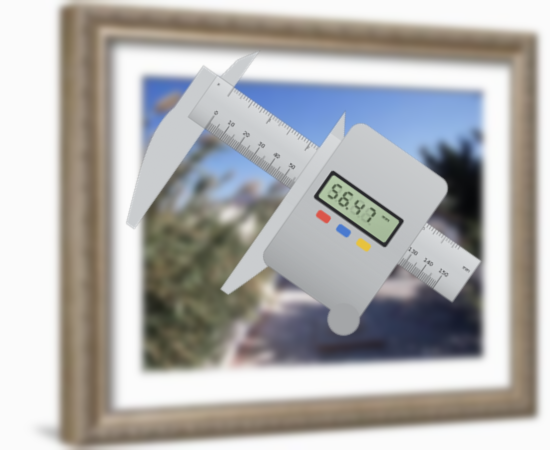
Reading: 56.47 mm
